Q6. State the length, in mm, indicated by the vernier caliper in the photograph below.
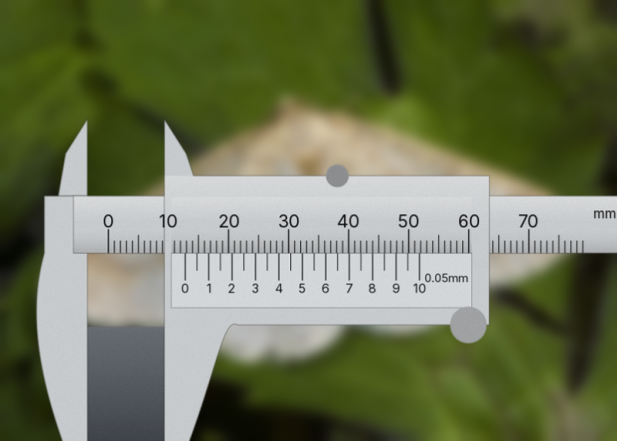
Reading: 12.8 mm
